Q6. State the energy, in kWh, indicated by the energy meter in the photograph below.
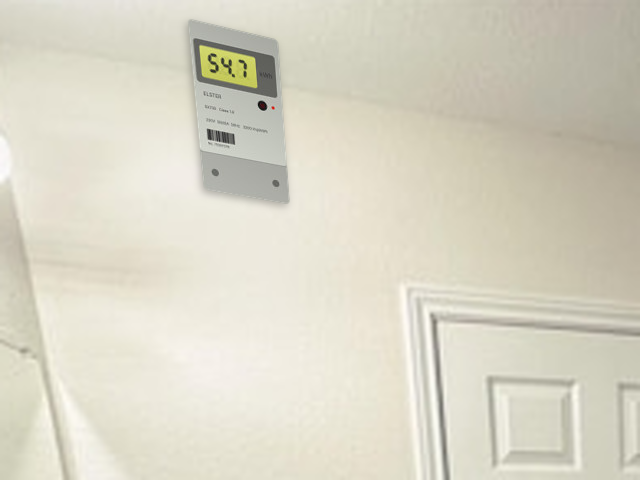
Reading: 54.7 kWh
